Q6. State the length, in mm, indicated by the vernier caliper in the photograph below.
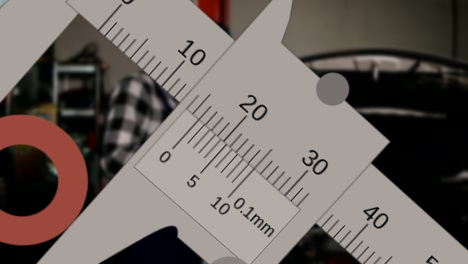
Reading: 16.0 mm
